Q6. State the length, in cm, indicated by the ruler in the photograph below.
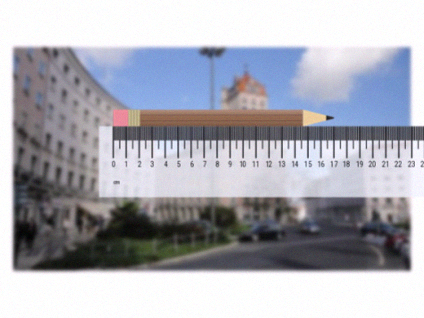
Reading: 17 cm
